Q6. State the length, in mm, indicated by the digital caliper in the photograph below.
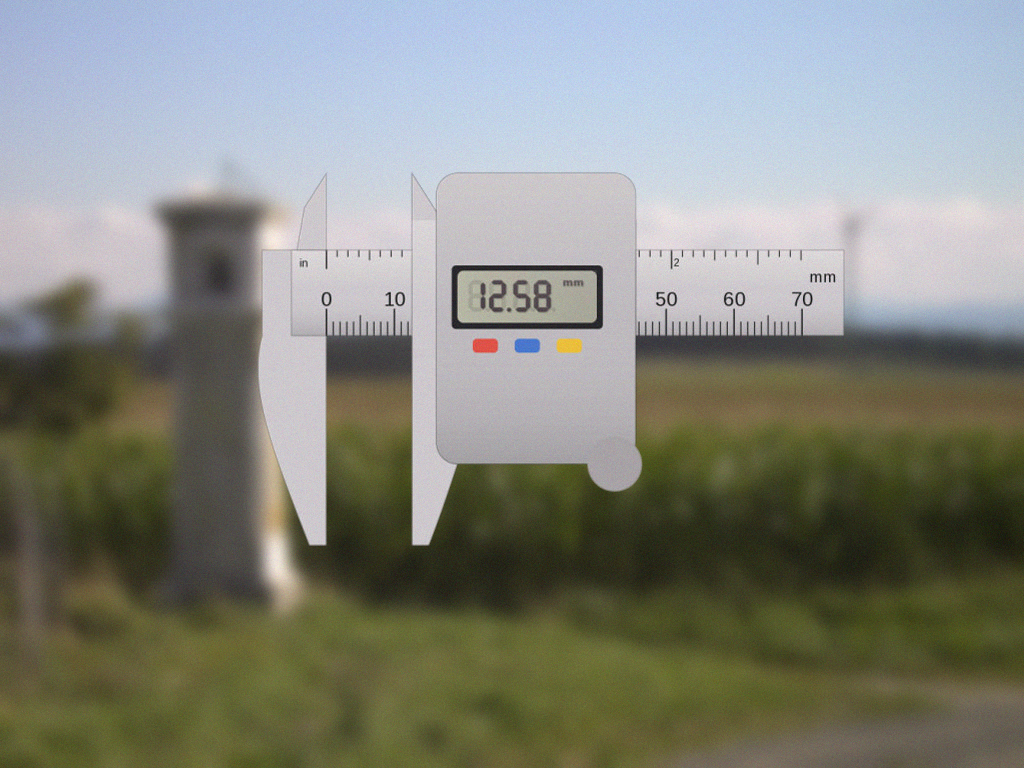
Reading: 12.58 mm
